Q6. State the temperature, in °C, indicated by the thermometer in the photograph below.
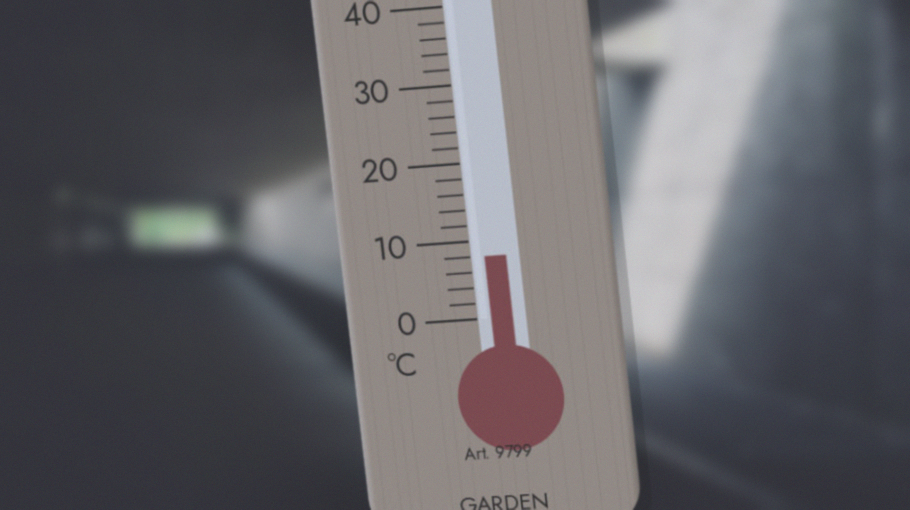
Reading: 8 °C
